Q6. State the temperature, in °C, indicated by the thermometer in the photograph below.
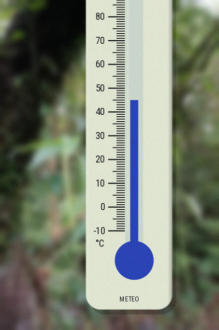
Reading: 45 °C
